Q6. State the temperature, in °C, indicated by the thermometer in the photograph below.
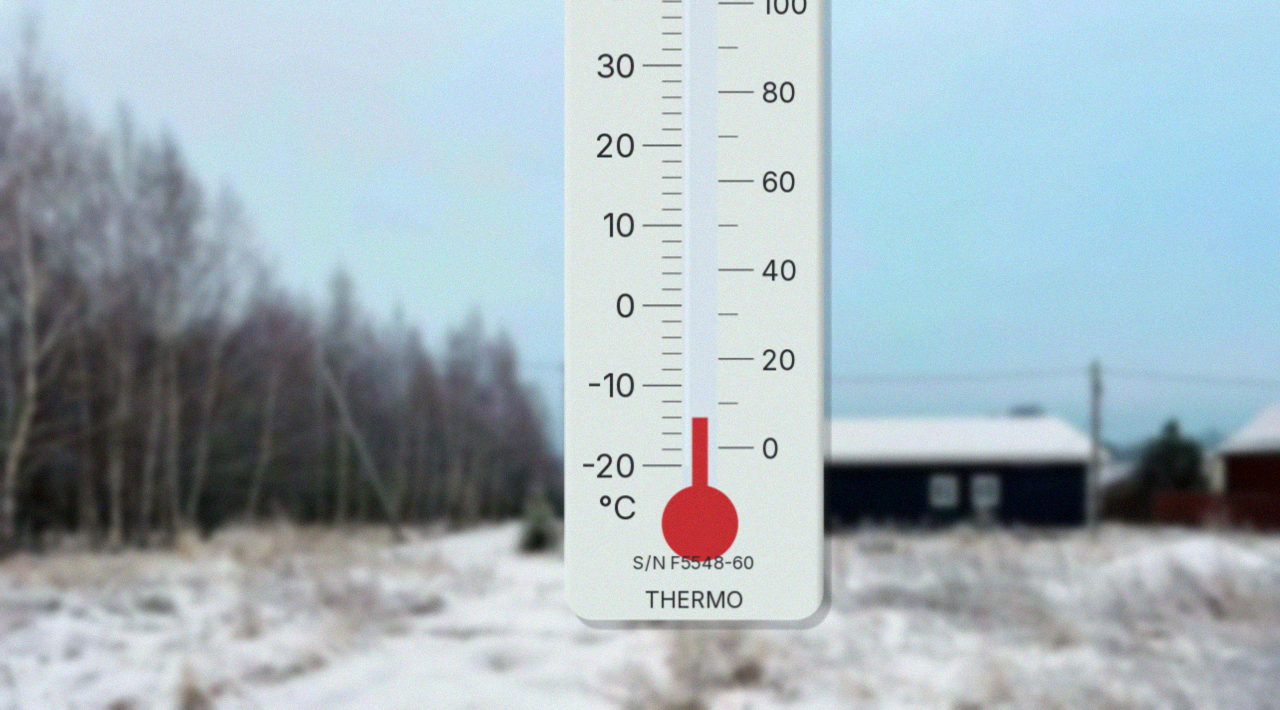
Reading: -14 °C
